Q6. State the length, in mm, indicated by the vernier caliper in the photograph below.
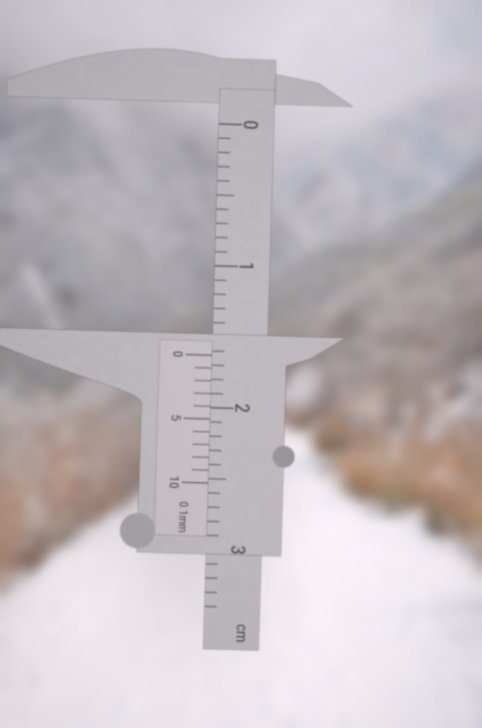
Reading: 16.3 mm
